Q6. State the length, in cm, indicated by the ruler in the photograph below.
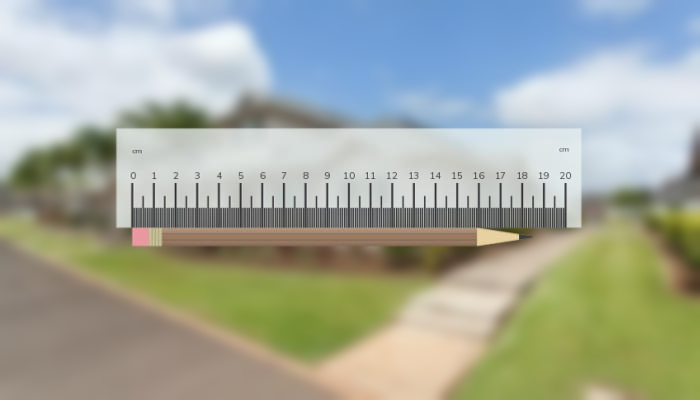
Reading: 18.5 cm
